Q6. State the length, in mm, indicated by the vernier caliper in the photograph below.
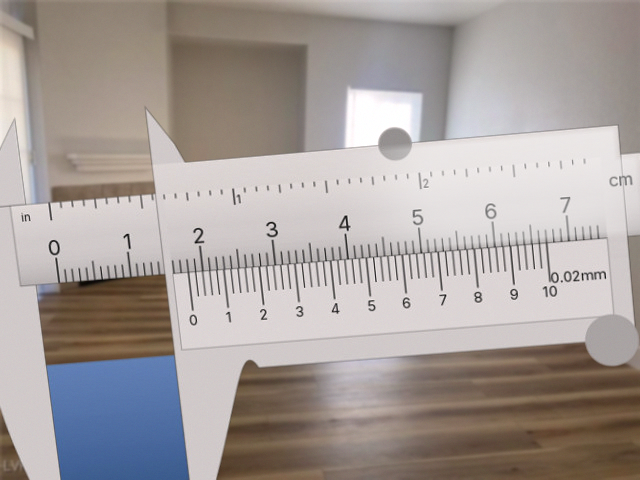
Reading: 18.0 mm
